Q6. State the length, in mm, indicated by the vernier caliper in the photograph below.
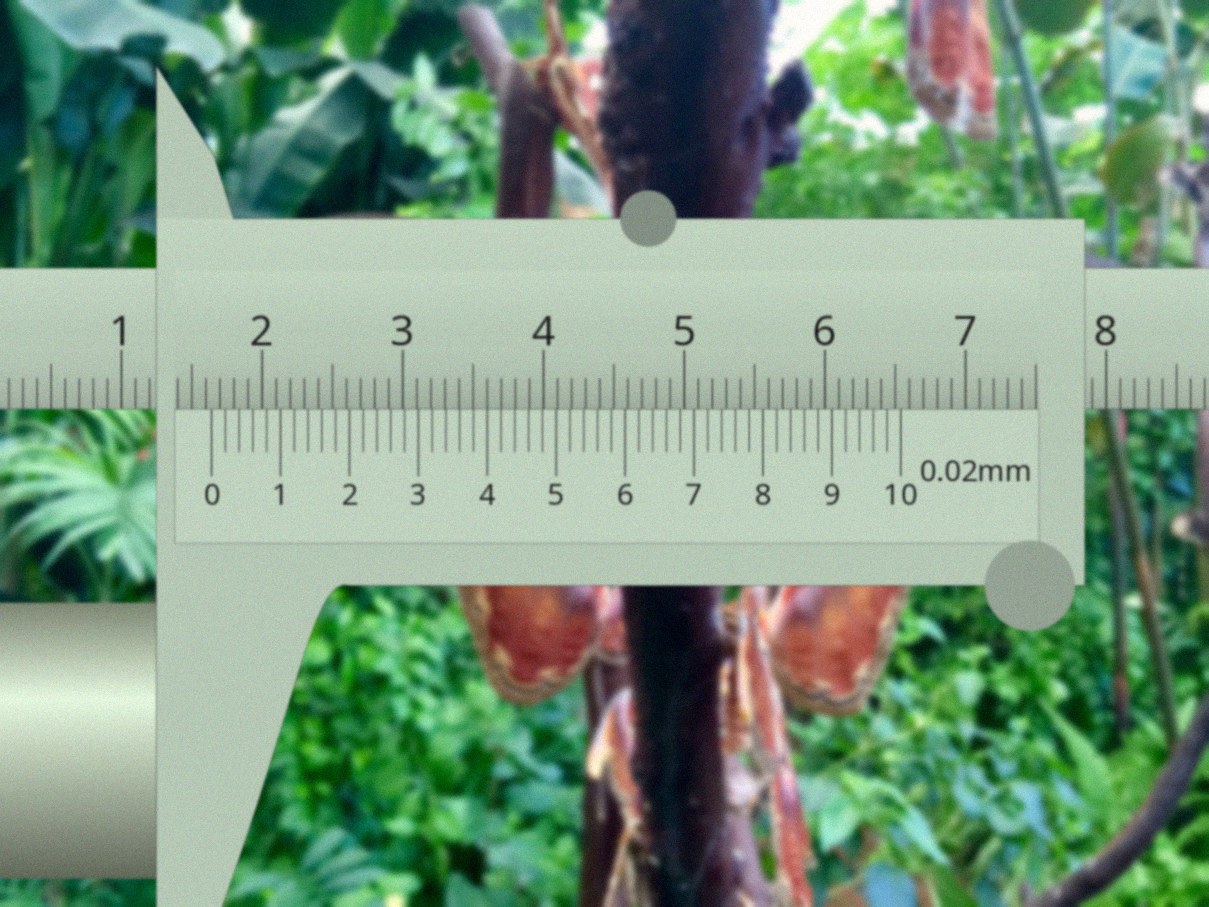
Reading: 16.4 mm
